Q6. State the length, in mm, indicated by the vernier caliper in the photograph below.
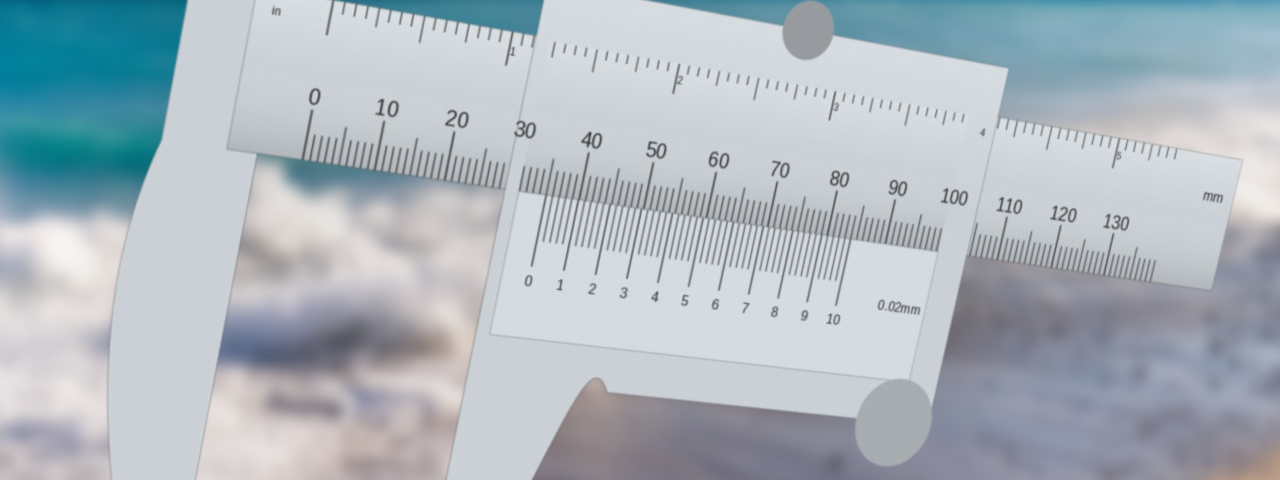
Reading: 35.0 mm
